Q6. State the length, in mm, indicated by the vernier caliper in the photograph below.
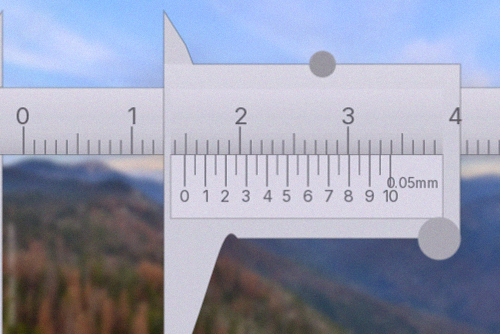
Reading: 14.9 mm
